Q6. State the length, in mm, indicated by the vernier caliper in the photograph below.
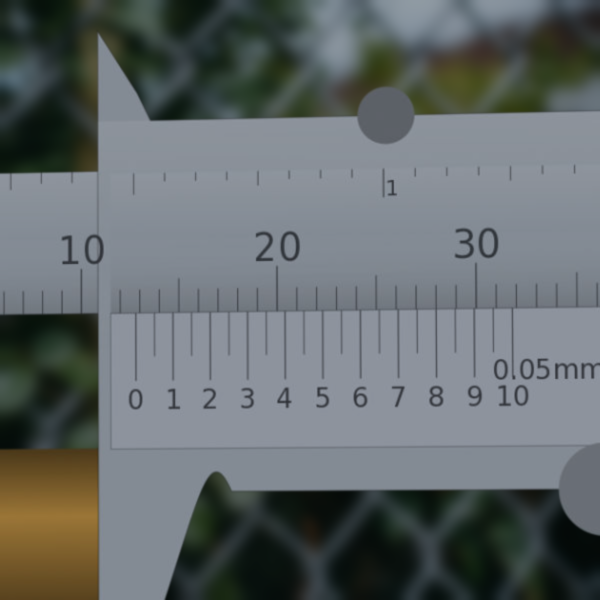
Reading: 12.8 mm
